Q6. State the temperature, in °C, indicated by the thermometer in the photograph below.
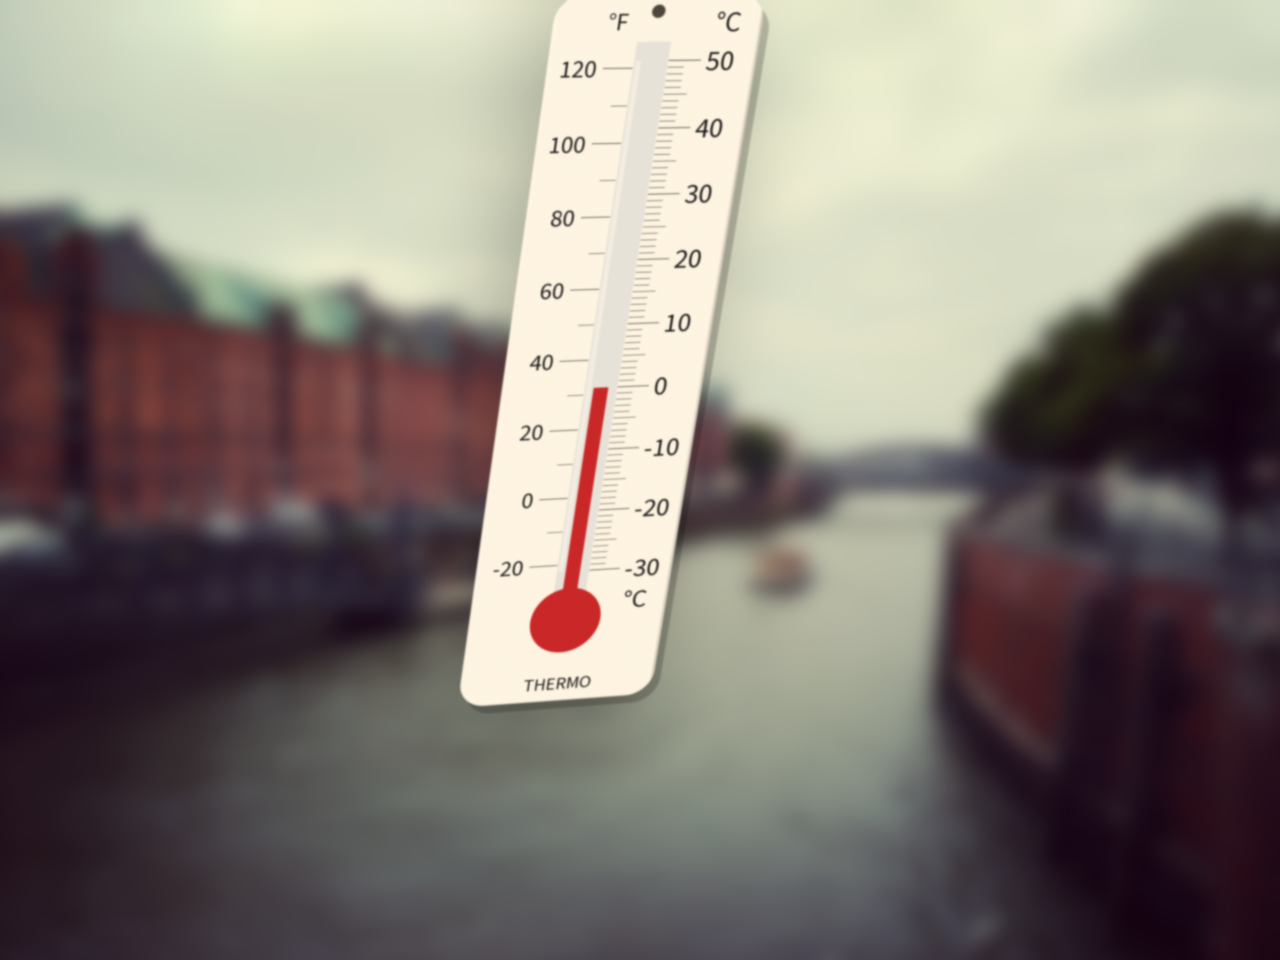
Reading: 0 °C
